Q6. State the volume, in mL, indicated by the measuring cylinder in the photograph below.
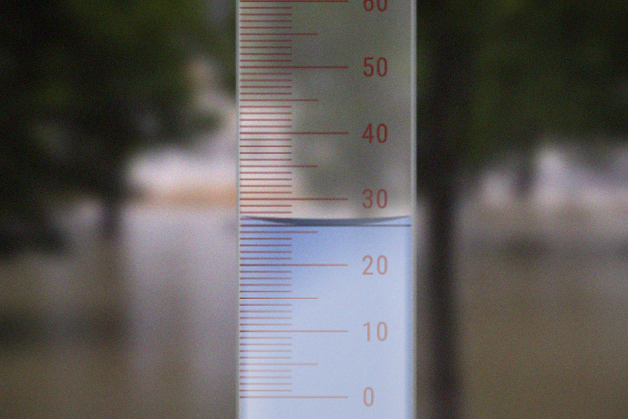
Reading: 26 mL
